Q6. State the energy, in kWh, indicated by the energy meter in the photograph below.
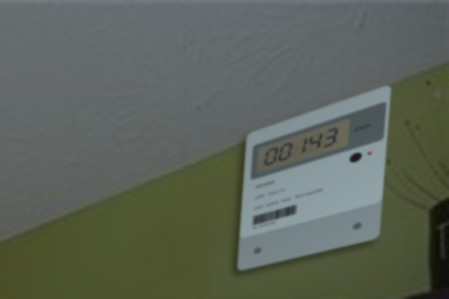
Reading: 143 kWh
